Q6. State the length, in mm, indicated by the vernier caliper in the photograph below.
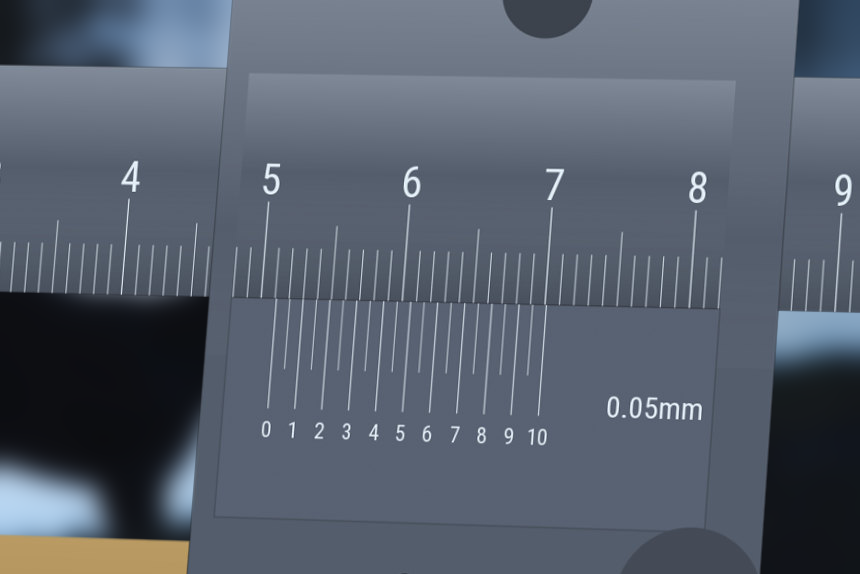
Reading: 51.1 mm
